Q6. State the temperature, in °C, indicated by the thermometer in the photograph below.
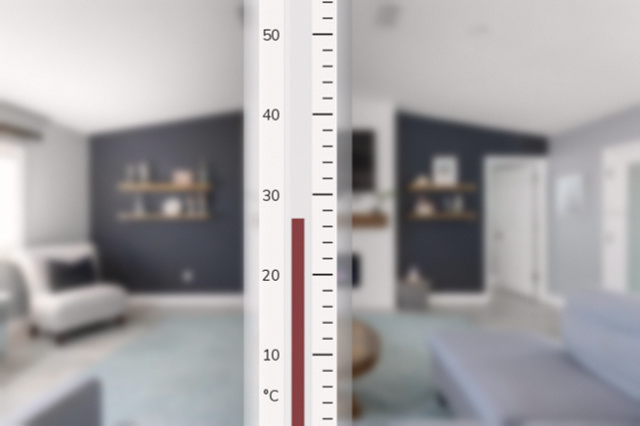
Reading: 27 °C
